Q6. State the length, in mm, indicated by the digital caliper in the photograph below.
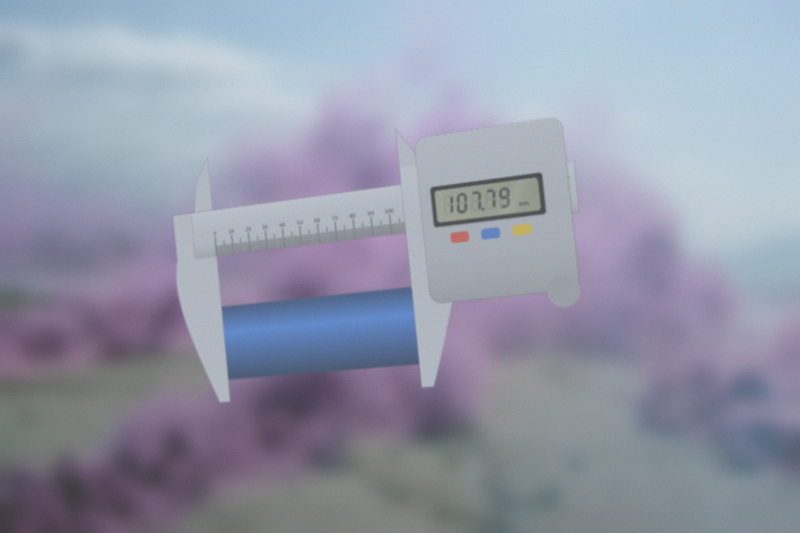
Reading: 107.79 mm
